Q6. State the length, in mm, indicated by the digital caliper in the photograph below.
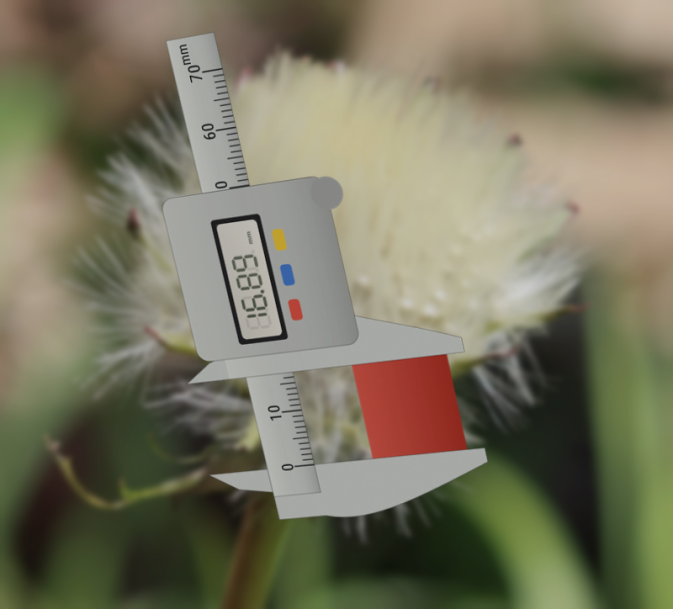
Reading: 16.89 mm
